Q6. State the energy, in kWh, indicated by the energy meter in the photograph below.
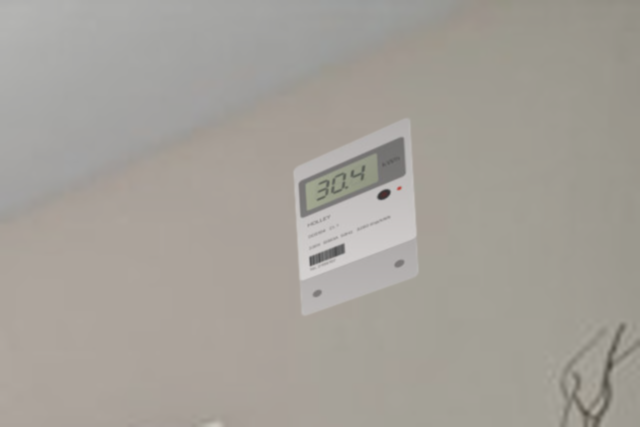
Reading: 30.4 kWh
